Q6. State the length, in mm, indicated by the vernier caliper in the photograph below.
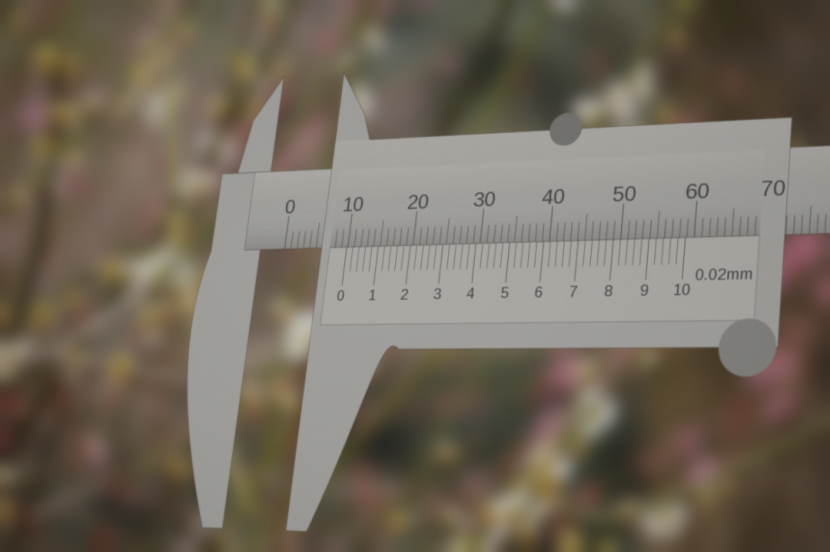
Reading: 9.8 mm
